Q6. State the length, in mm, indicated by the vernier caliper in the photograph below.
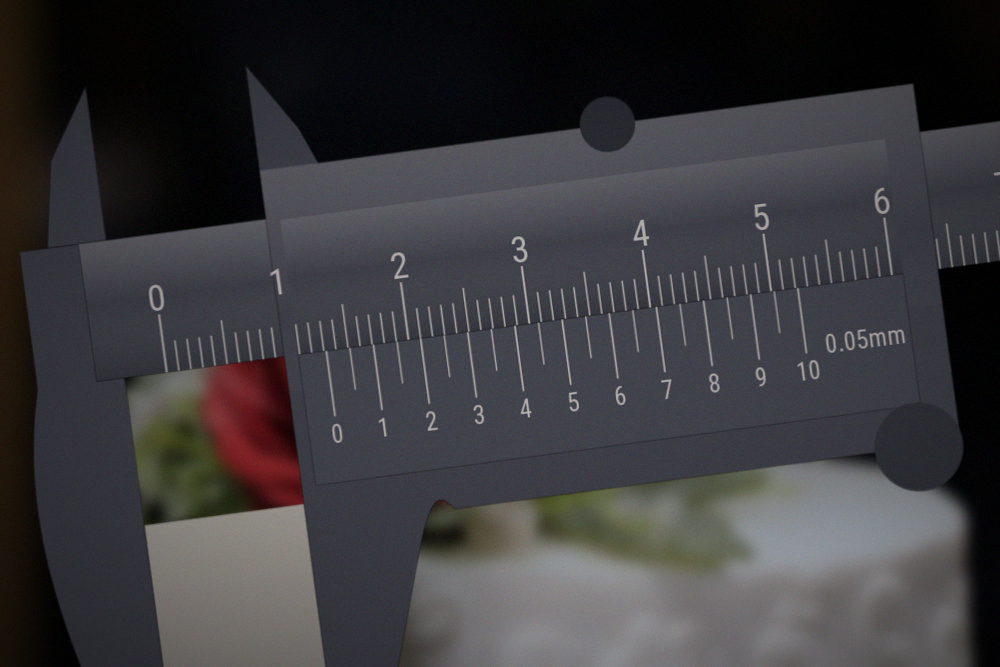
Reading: 13.2 mm
